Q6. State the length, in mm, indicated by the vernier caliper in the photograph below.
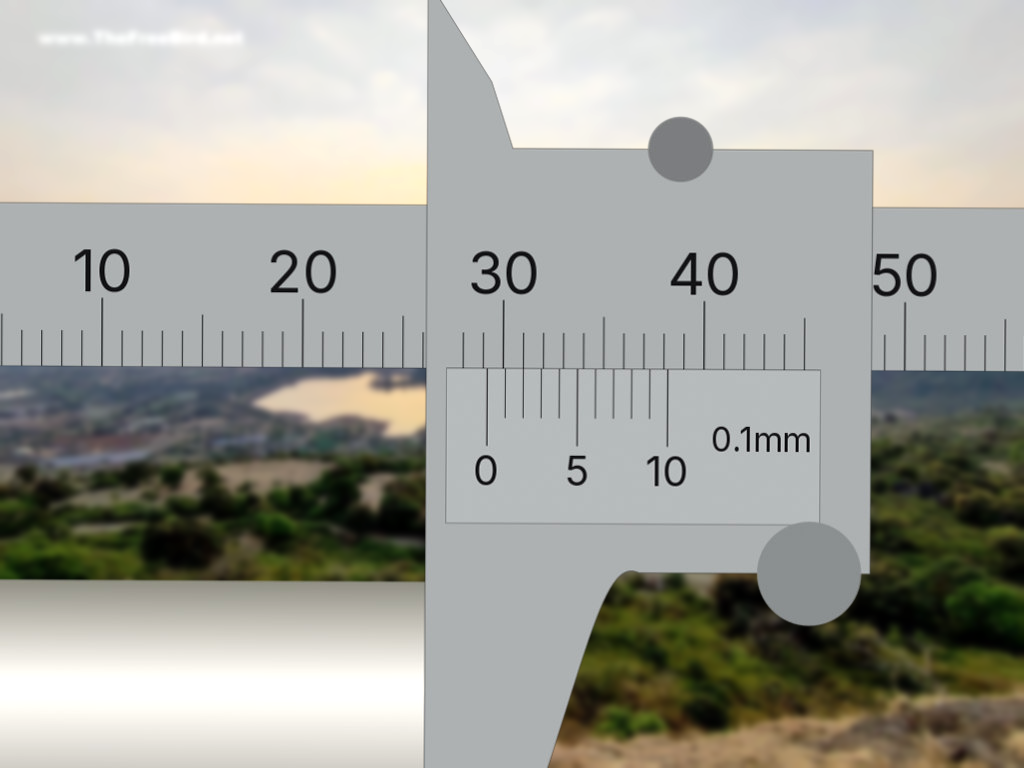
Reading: 29.2 mm
